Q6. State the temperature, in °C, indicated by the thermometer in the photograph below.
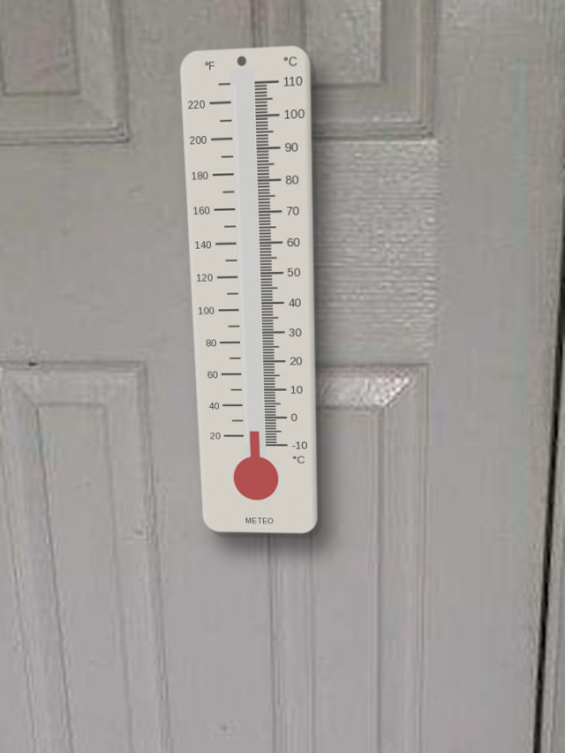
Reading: -5 °C
